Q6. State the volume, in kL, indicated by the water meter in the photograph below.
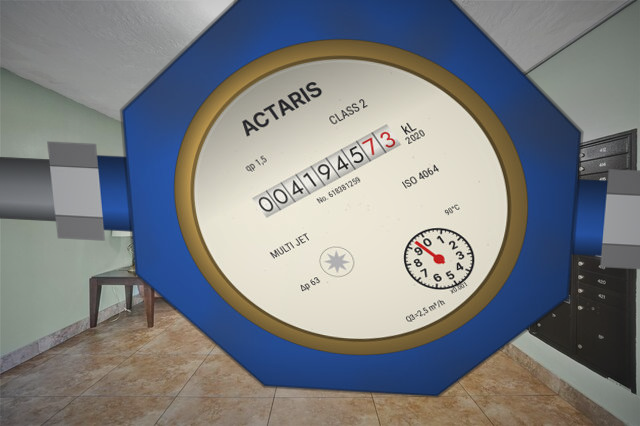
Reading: 41945.729 kL
